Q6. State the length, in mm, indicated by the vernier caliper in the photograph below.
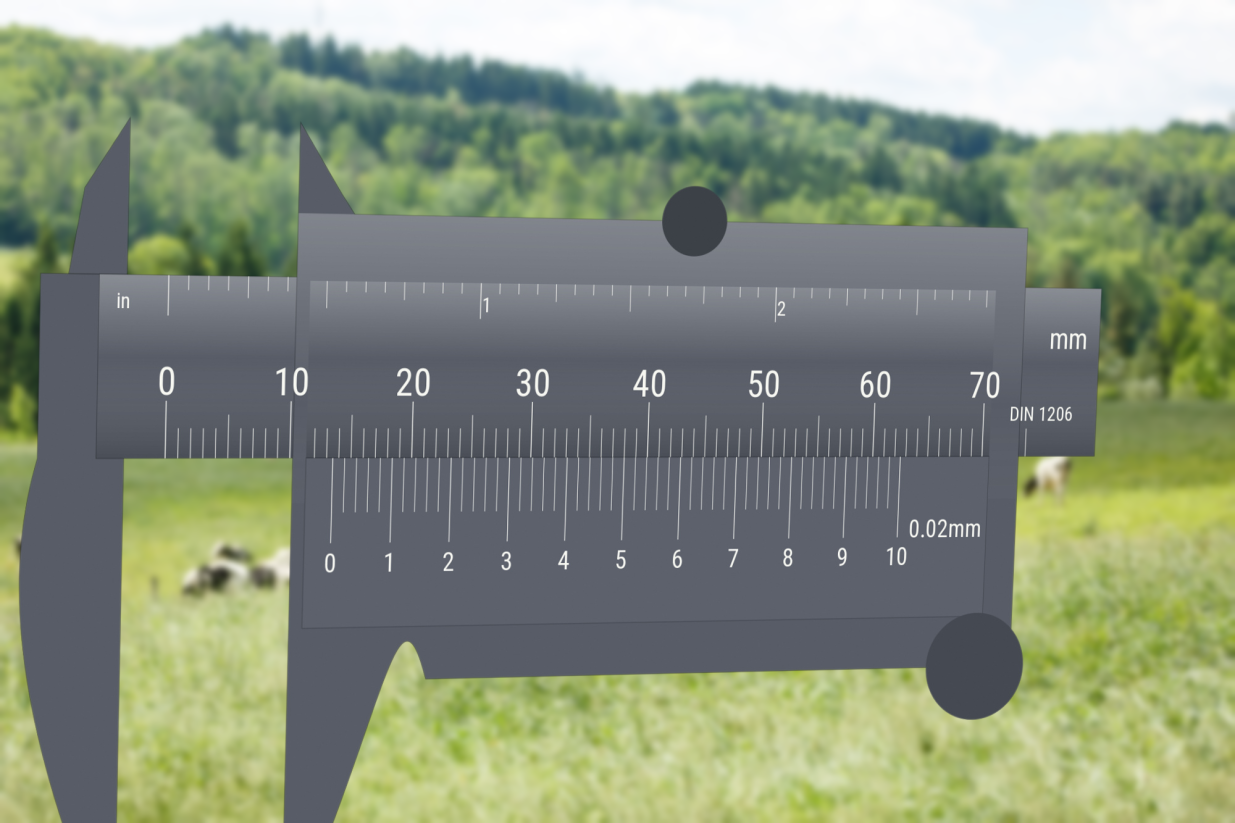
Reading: 13.5 mm
